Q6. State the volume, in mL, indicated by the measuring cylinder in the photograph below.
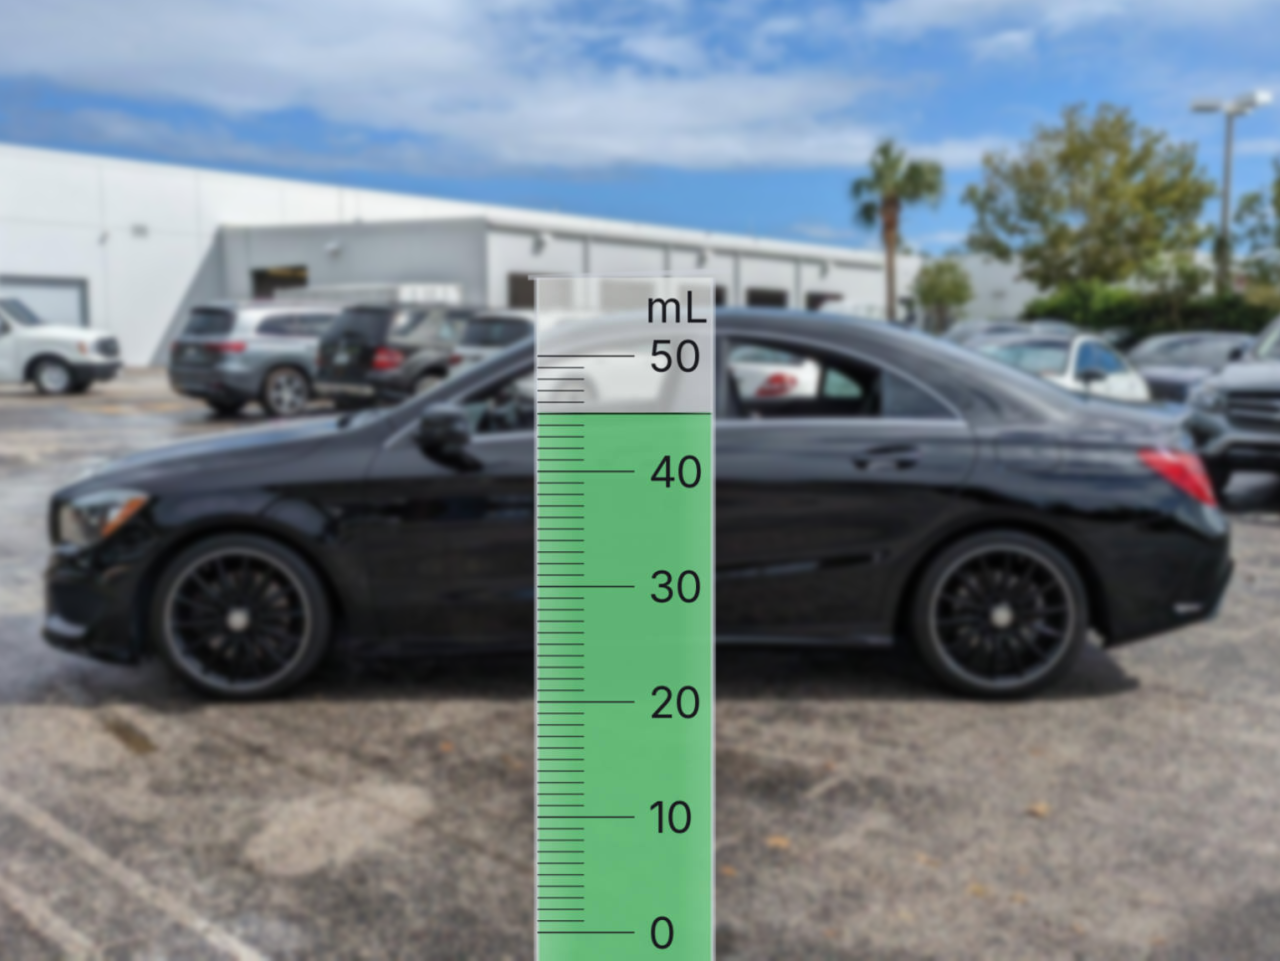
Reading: 45 mL
